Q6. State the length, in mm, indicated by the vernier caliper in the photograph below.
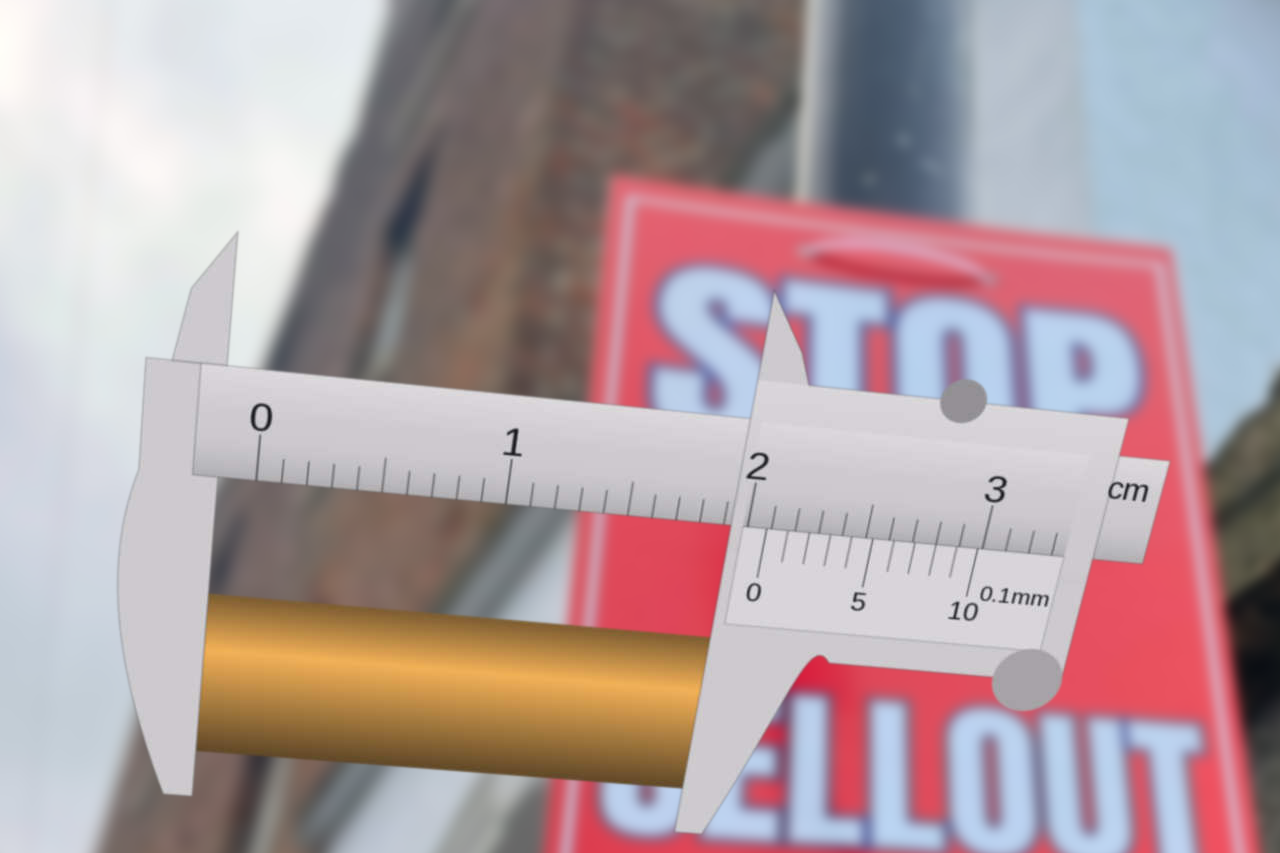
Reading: 20.8 mm
